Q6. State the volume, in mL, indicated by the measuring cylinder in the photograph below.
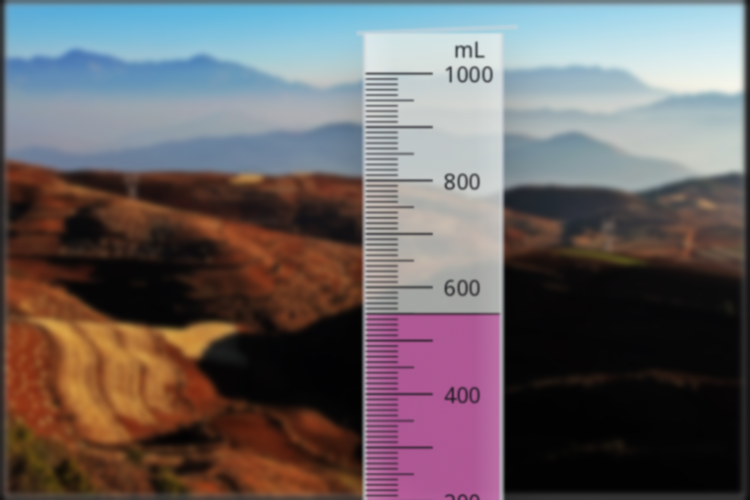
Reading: 550 mL
